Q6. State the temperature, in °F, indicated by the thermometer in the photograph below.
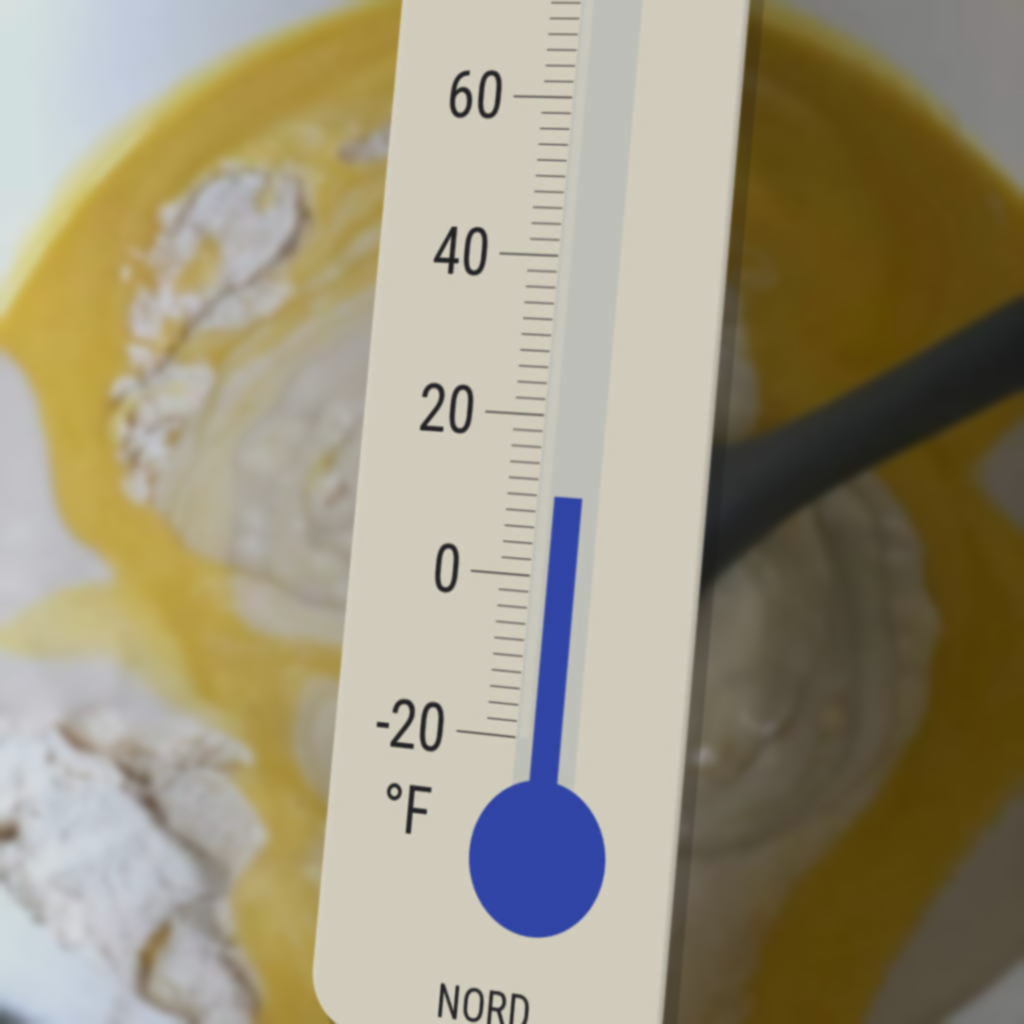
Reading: 10 °F
